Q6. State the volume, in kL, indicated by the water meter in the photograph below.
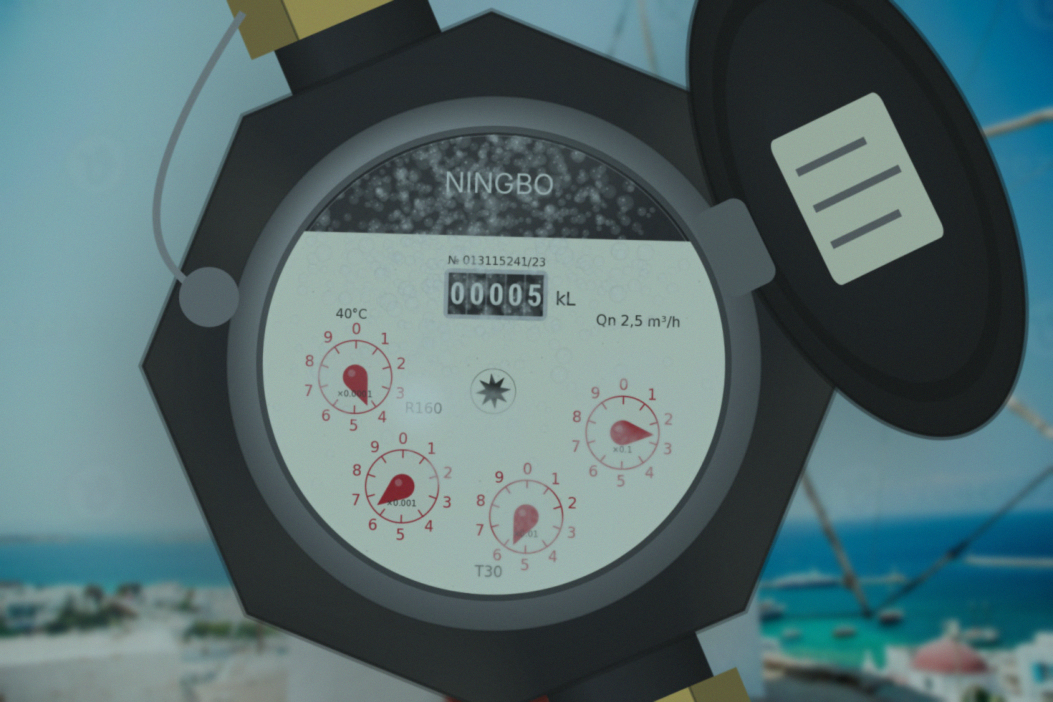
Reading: 5.2564 kL
